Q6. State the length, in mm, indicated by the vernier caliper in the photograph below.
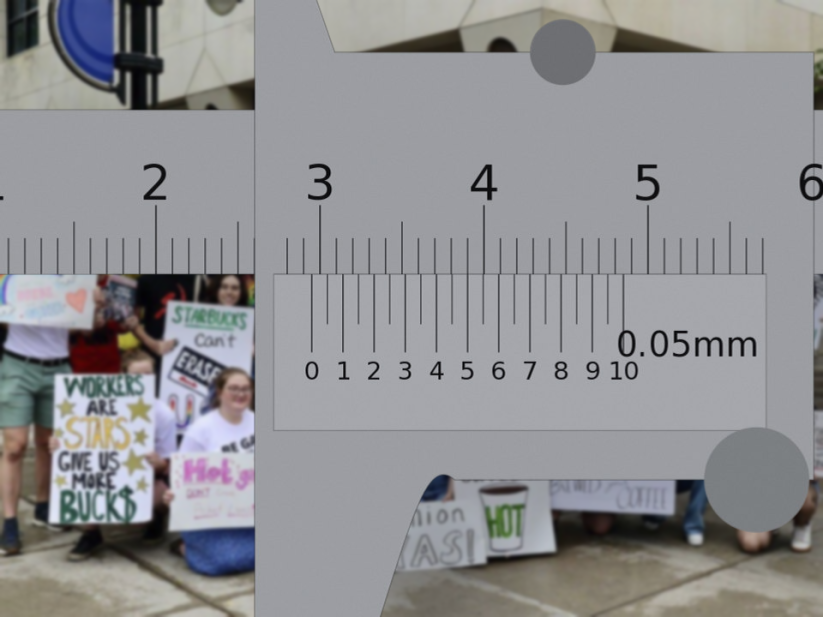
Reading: 29.5 mm
